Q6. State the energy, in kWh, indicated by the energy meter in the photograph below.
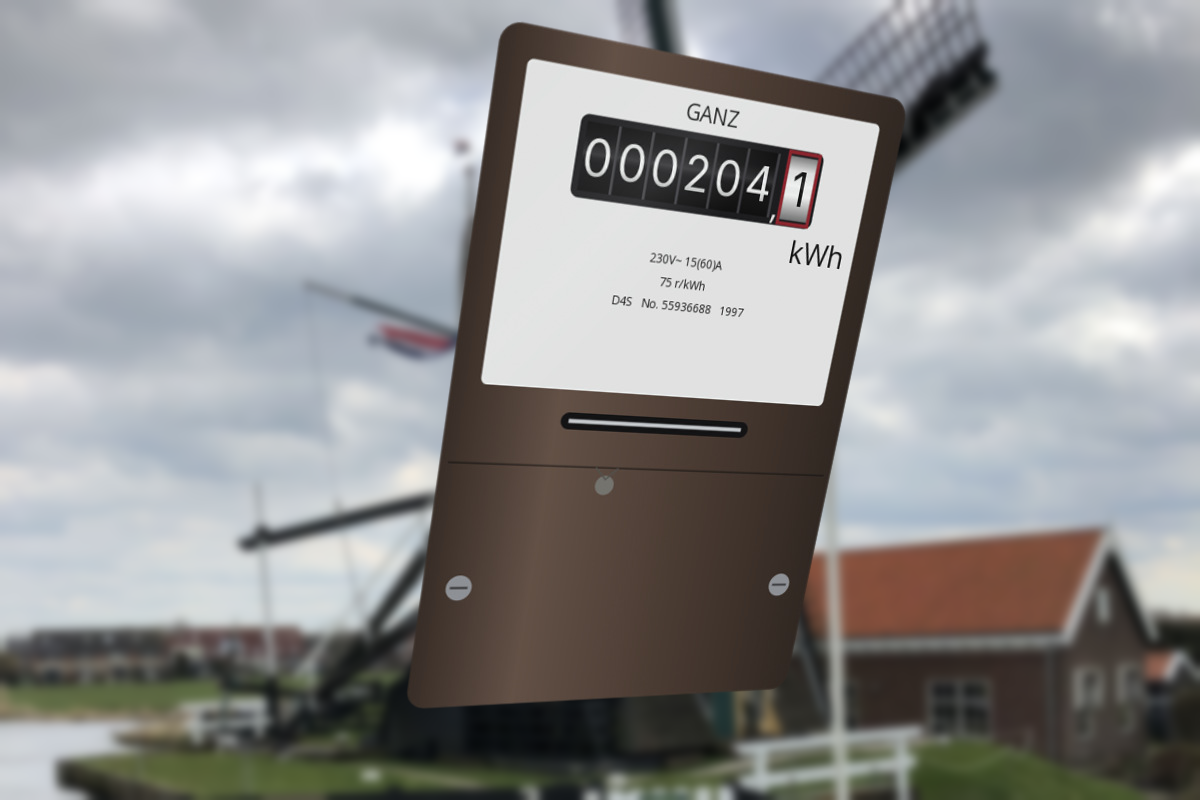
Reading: 204.1 kWh
